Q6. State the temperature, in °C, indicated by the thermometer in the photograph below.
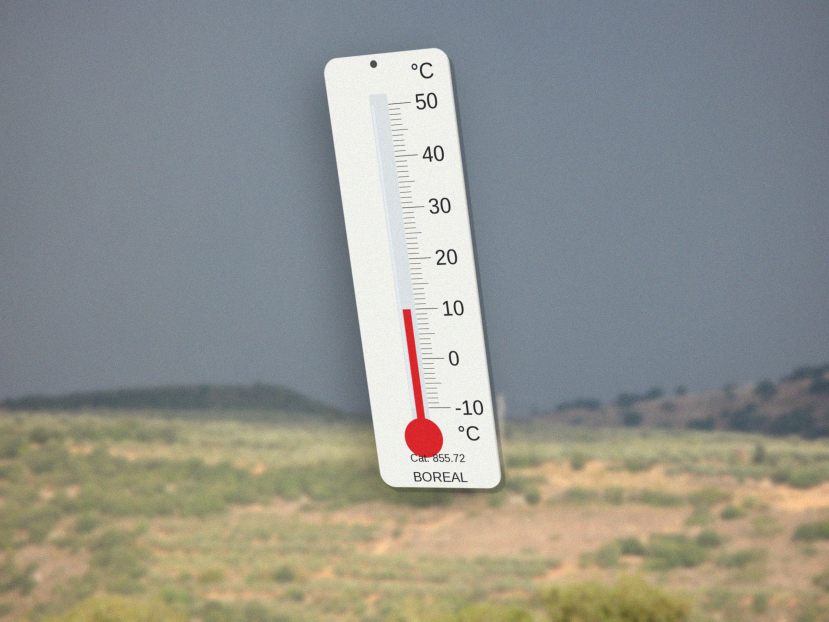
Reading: 10 °C
